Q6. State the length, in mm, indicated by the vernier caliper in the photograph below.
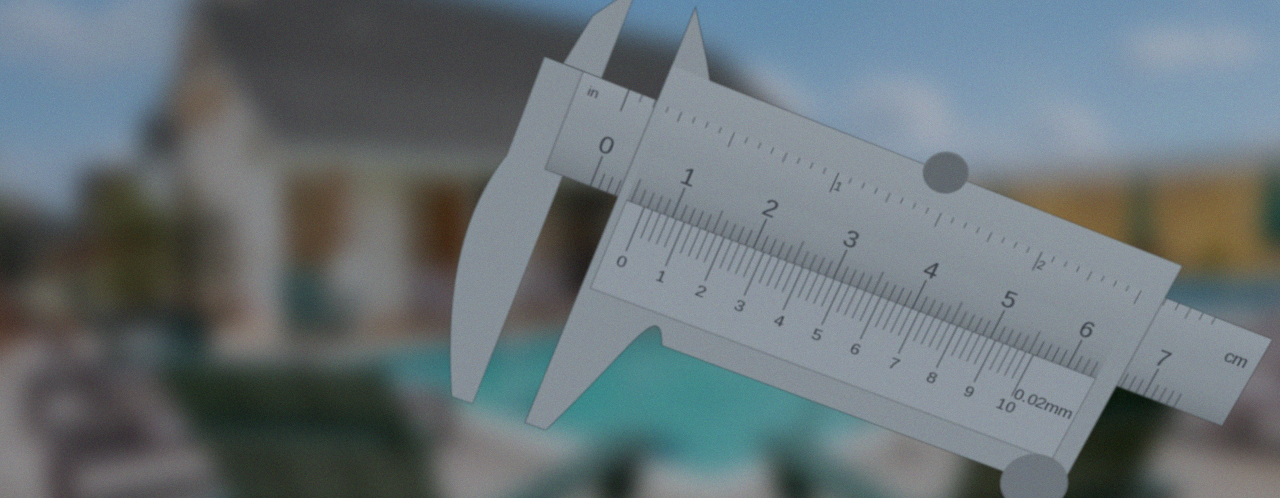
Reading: 6.6 mm
